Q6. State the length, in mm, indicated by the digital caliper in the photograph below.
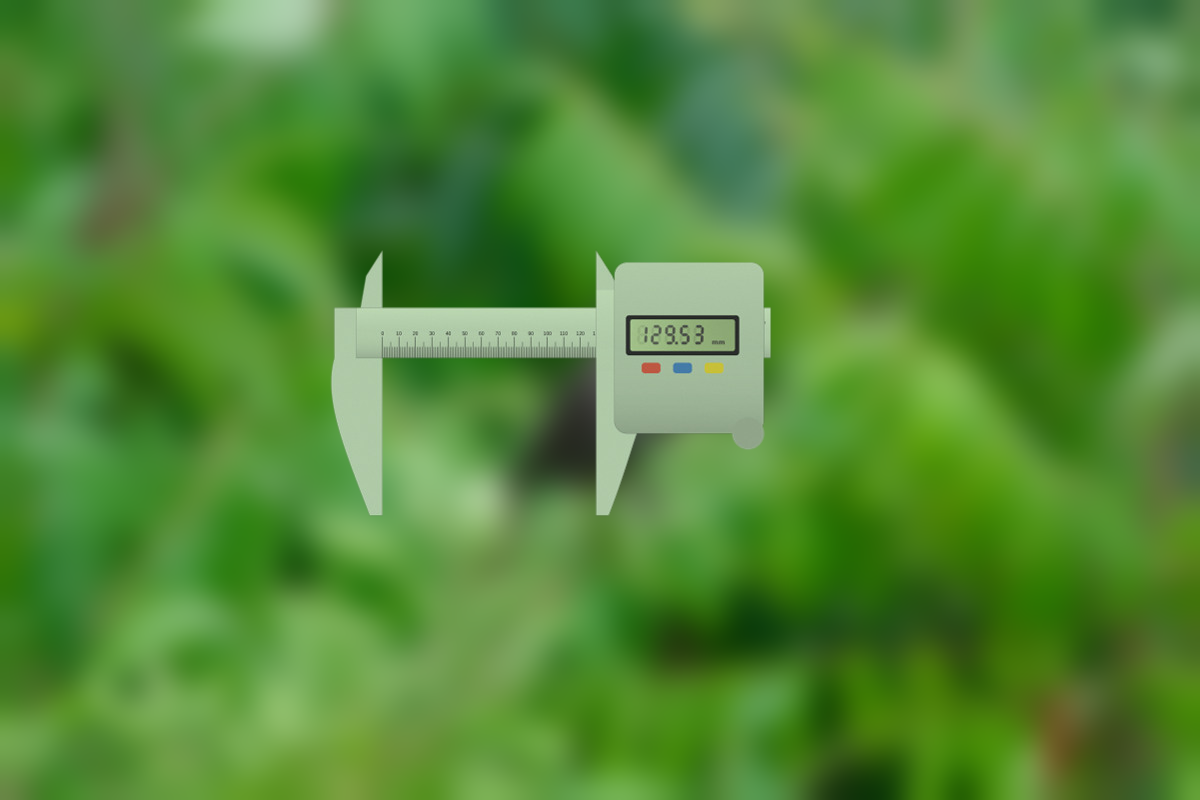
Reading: 129.53 mm
